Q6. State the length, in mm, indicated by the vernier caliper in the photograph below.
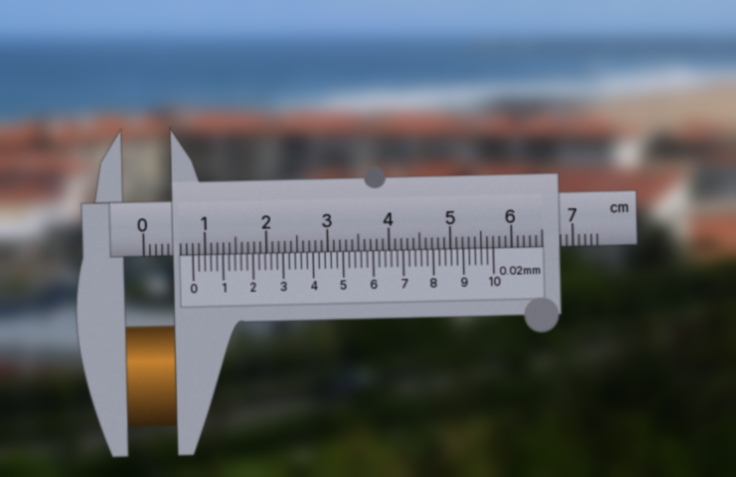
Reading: 8.0 mm
